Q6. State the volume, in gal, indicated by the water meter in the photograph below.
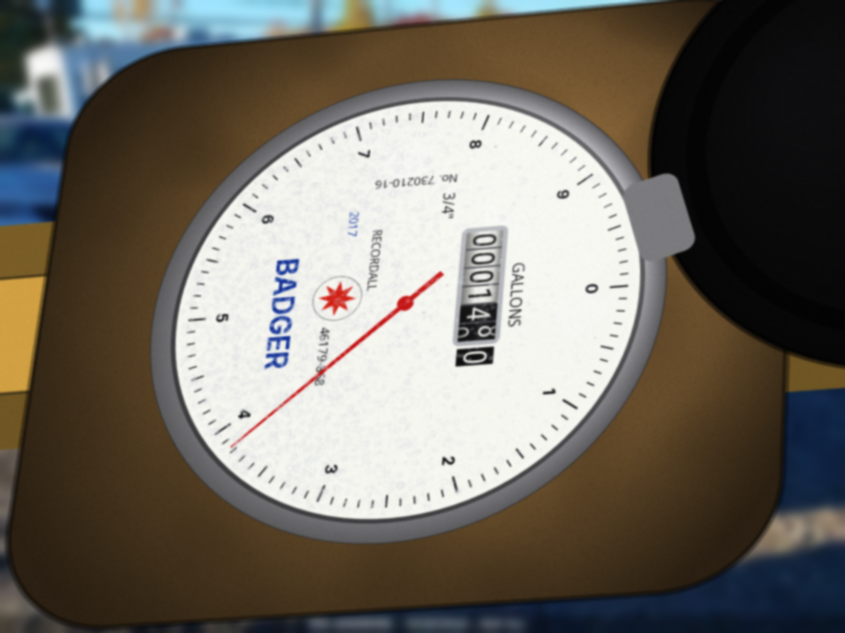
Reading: 1483.8 gal
